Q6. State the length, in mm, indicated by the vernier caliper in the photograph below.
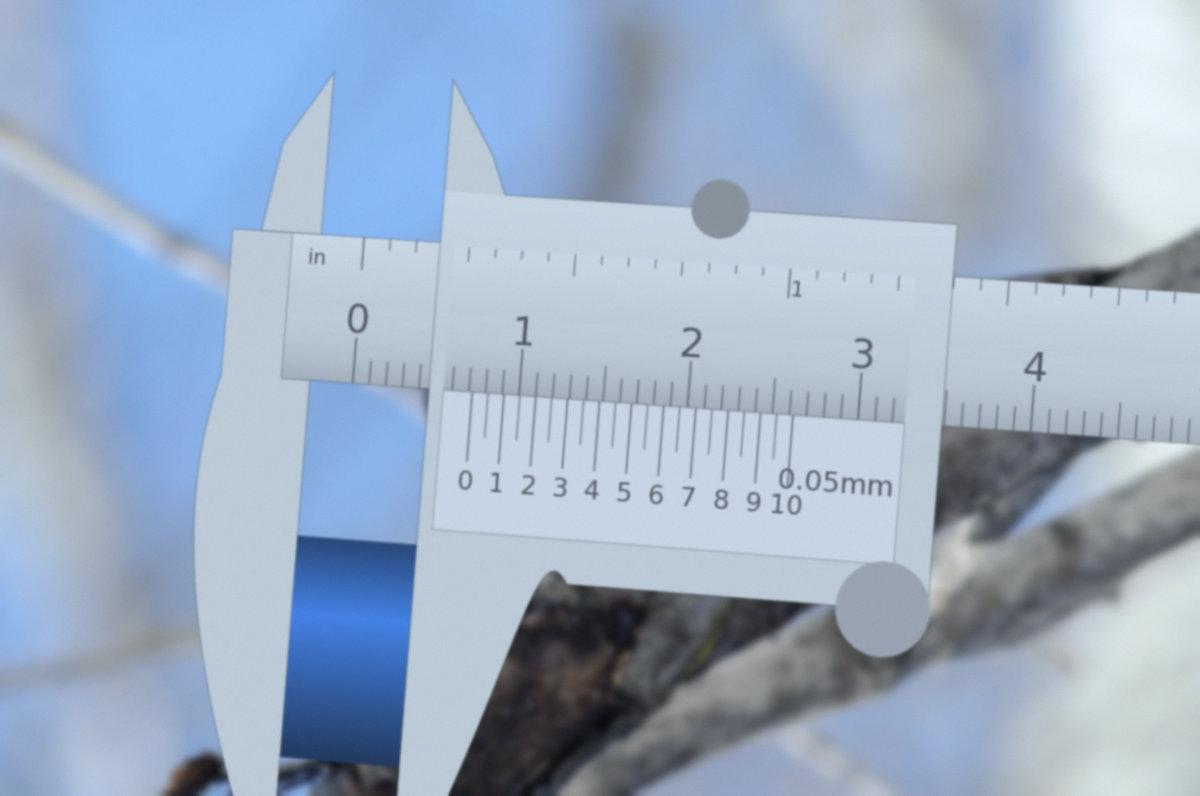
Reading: 7.2 mm
